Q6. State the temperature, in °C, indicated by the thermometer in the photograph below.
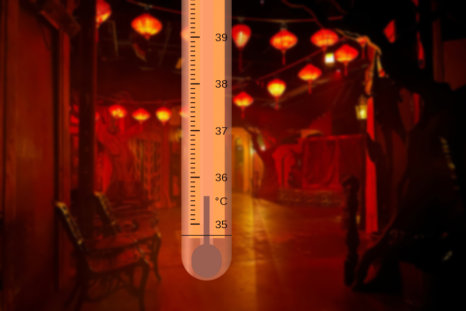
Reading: 35.6 °C
